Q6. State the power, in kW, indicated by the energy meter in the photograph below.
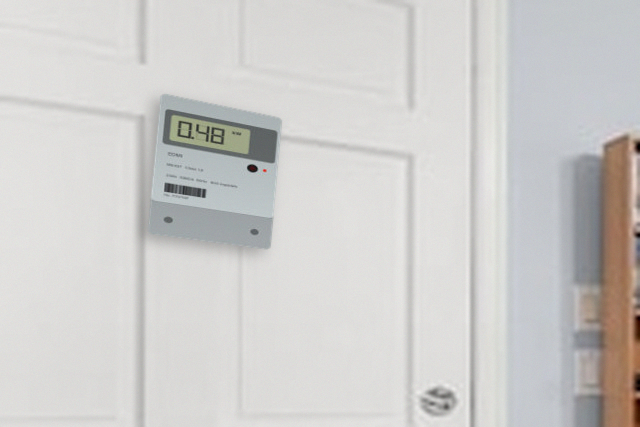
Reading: 0.48 kW
